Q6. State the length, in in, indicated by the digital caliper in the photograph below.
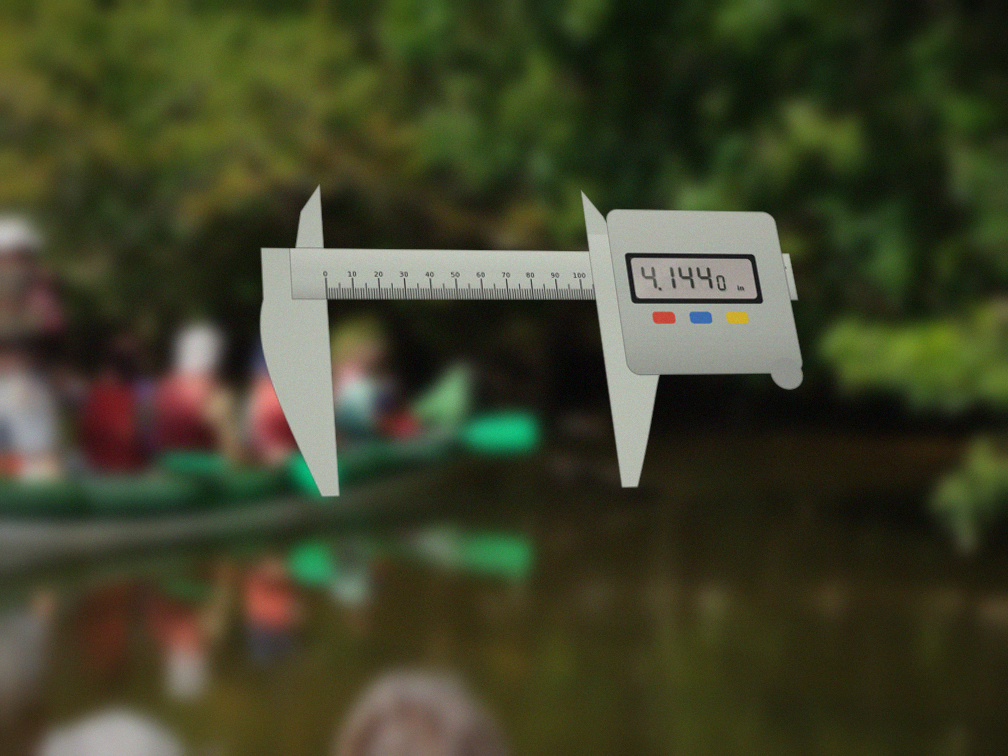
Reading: 4.1440 in
